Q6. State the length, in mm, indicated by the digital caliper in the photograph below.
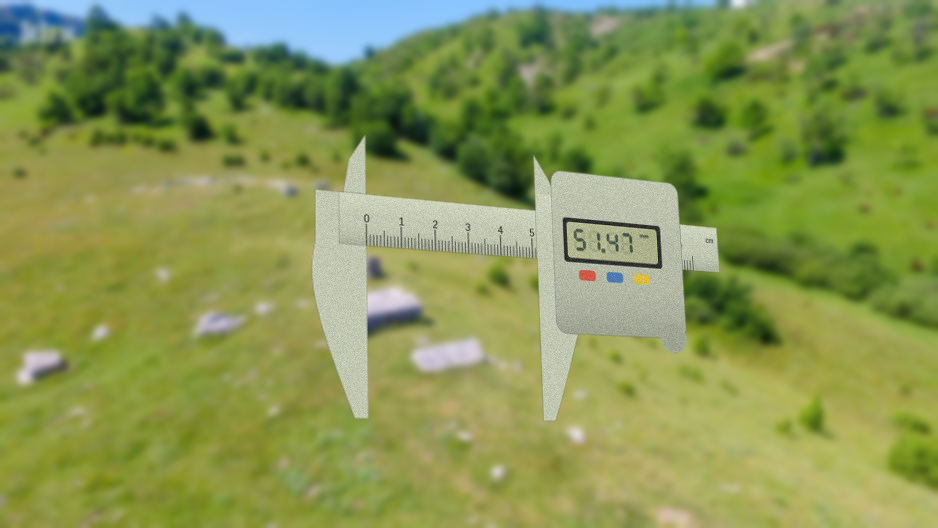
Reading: 51.47 mm
